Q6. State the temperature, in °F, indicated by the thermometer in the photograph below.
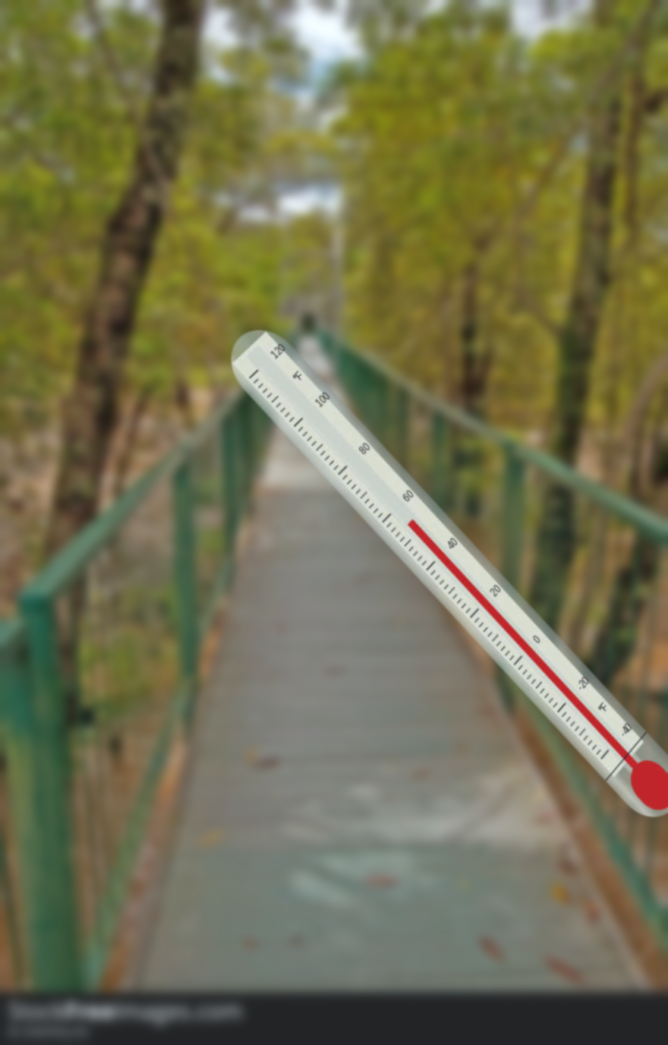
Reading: 54 °F
